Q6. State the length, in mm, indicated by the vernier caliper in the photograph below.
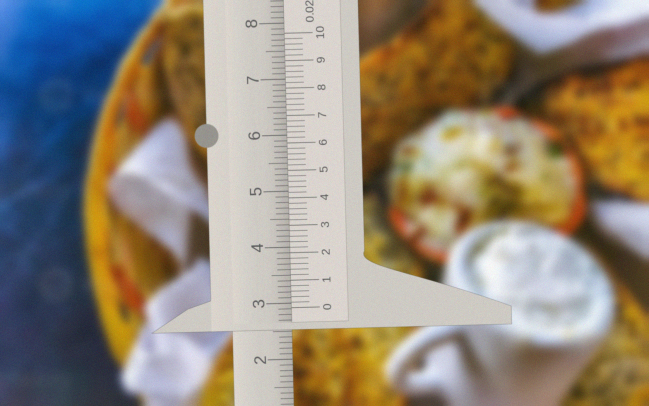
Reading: 29.2 mm
